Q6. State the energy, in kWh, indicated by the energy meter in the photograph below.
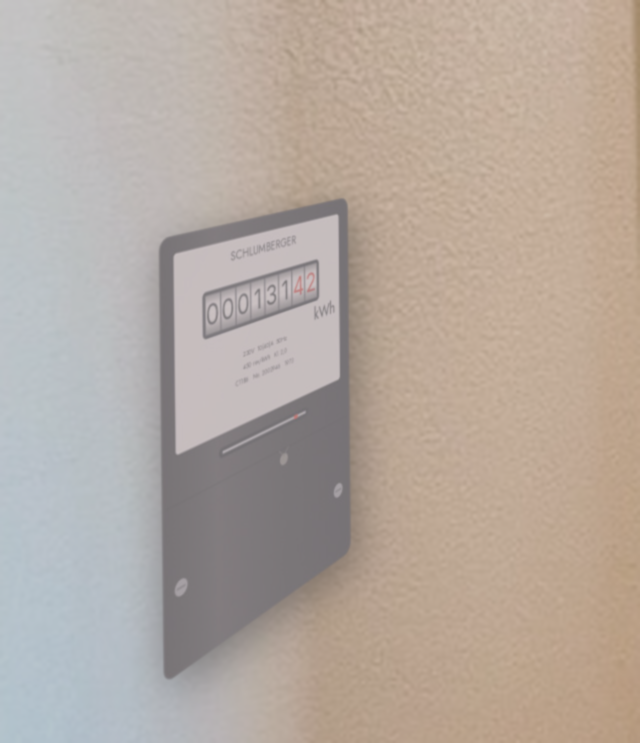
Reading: 131.42 kWh
